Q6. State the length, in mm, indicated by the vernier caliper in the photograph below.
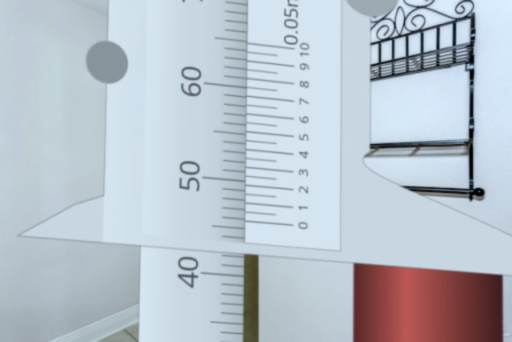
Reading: 45.8 mm
